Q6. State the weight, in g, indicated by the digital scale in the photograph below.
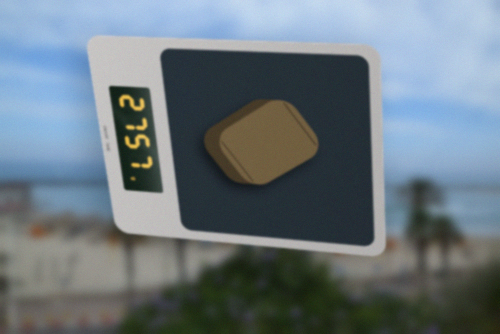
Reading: 2757 g
